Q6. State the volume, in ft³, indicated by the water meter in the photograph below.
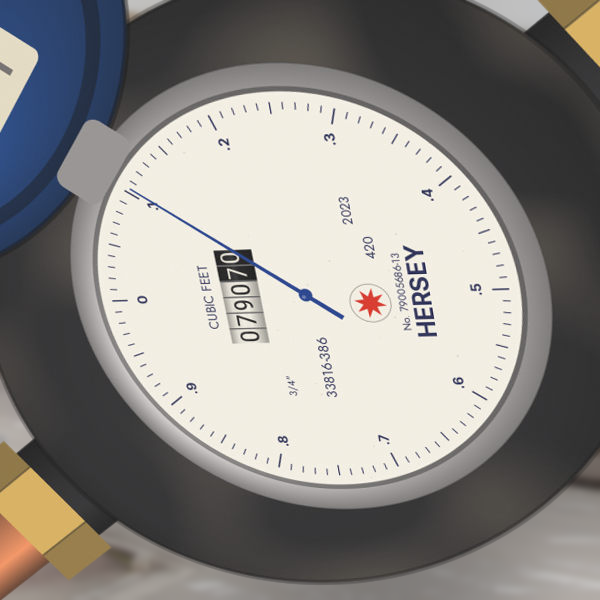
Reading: 79070.10 ft³
